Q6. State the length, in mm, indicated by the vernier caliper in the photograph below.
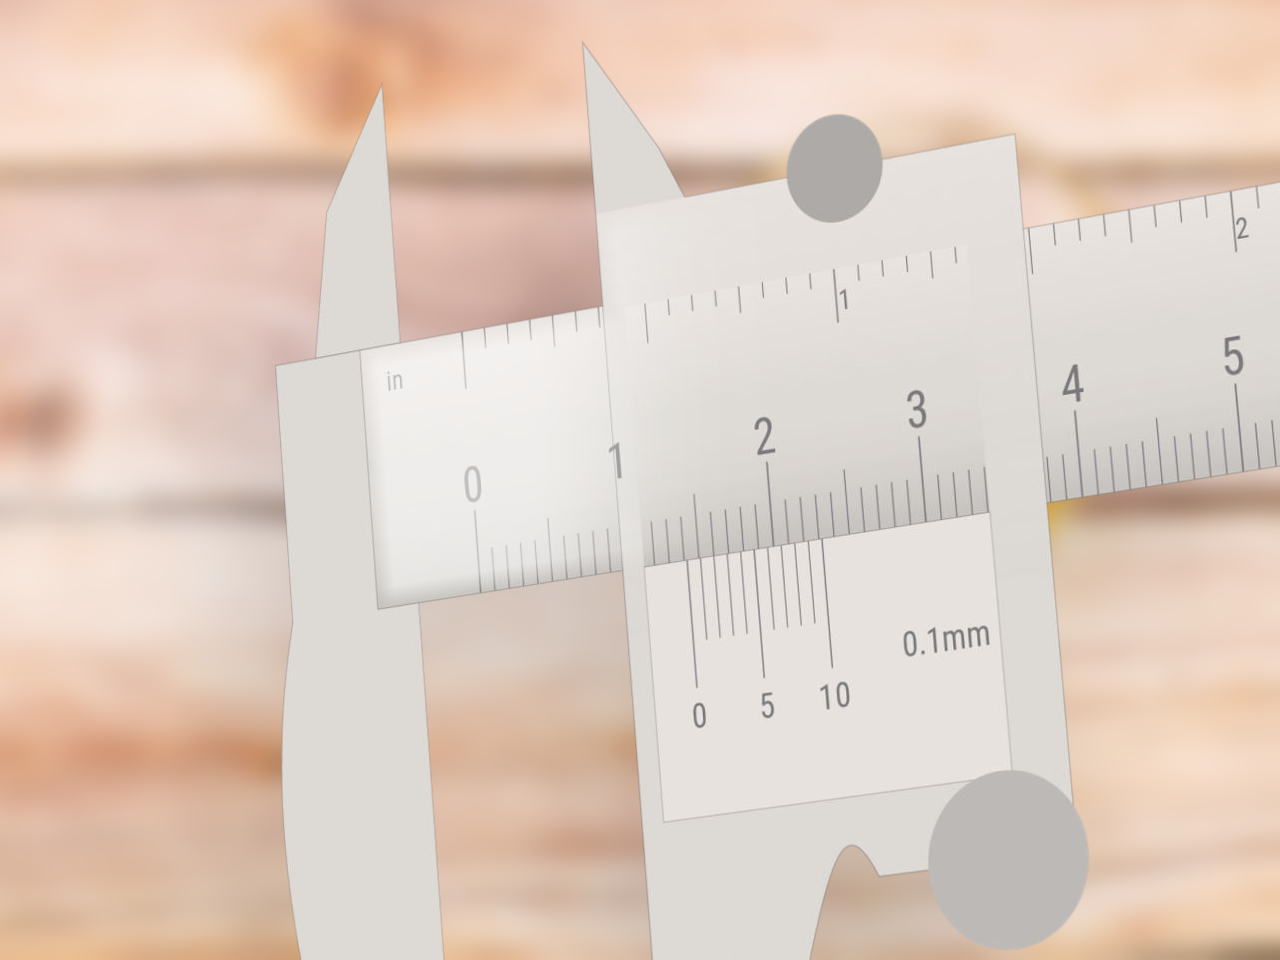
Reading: 14.2 mm
